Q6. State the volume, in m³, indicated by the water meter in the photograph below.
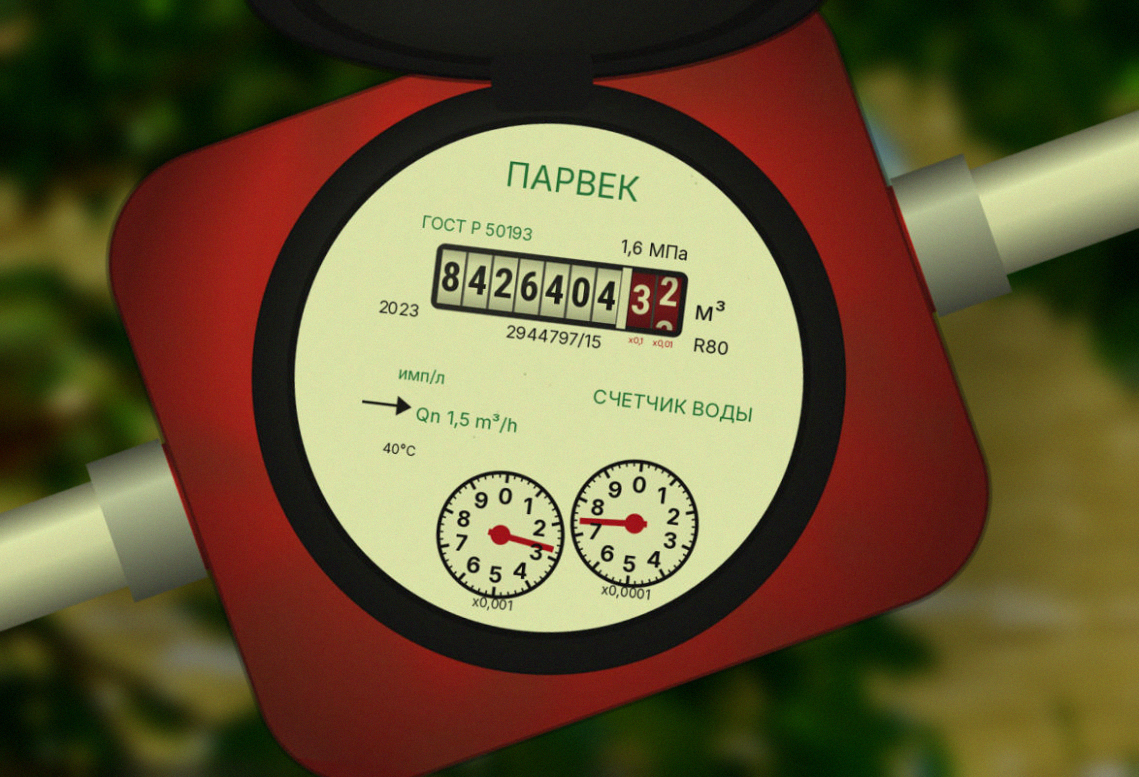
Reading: 8426404.3227 m³
